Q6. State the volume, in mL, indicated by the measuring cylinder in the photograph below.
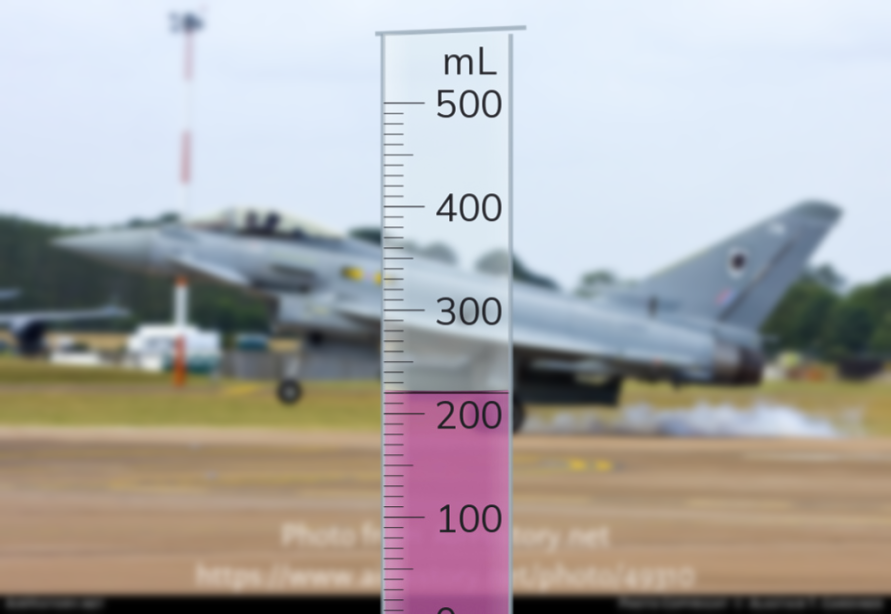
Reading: 220 mL
